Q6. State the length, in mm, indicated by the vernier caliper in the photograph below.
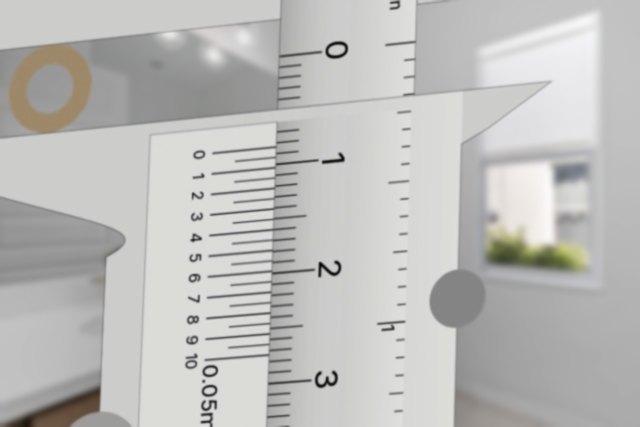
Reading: 8.4 mm
